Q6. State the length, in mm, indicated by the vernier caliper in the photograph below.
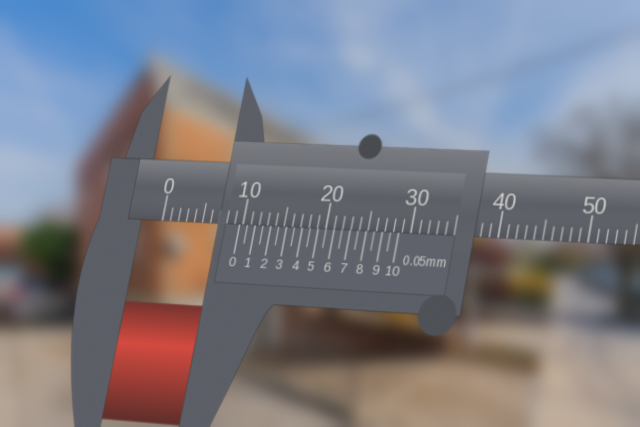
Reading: 9.6 mm
